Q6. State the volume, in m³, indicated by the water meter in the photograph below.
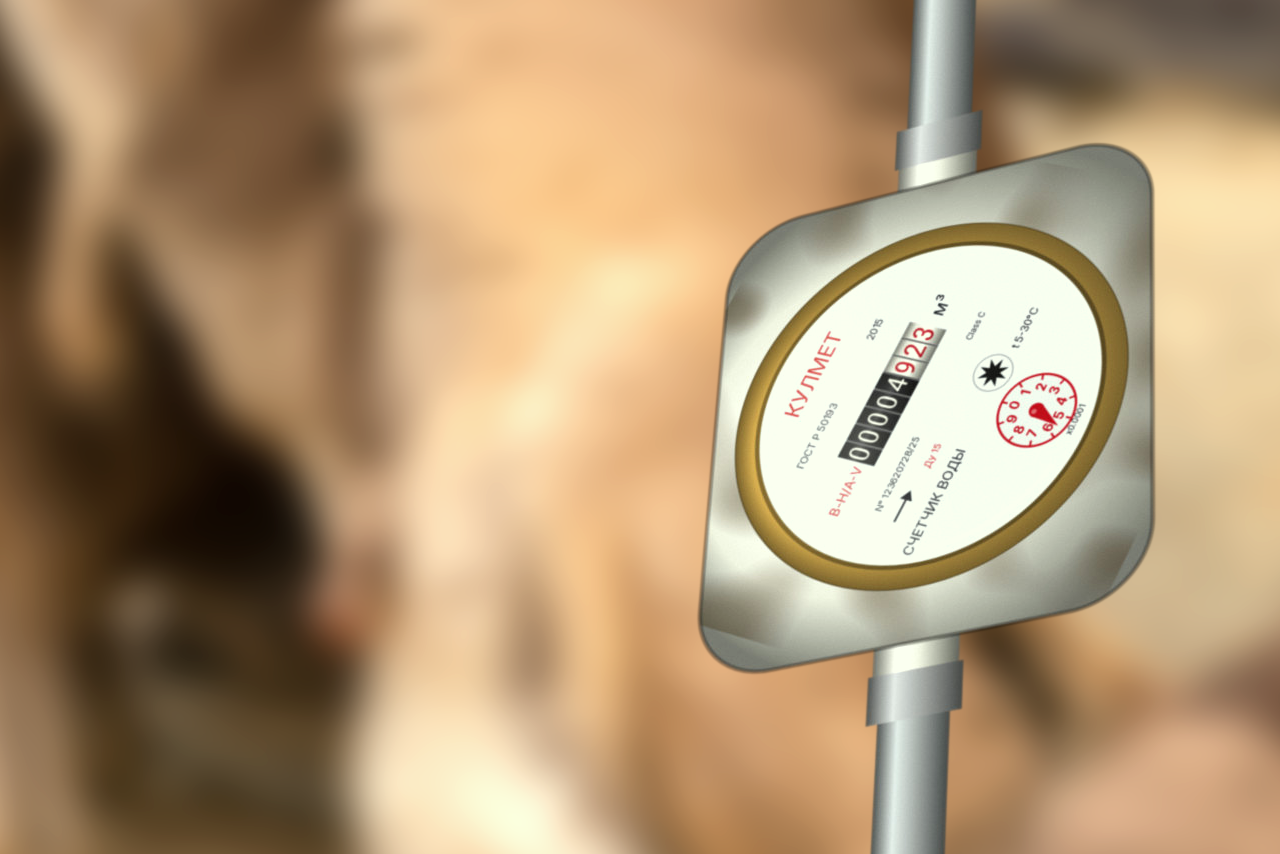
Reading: 4.9235 m³
